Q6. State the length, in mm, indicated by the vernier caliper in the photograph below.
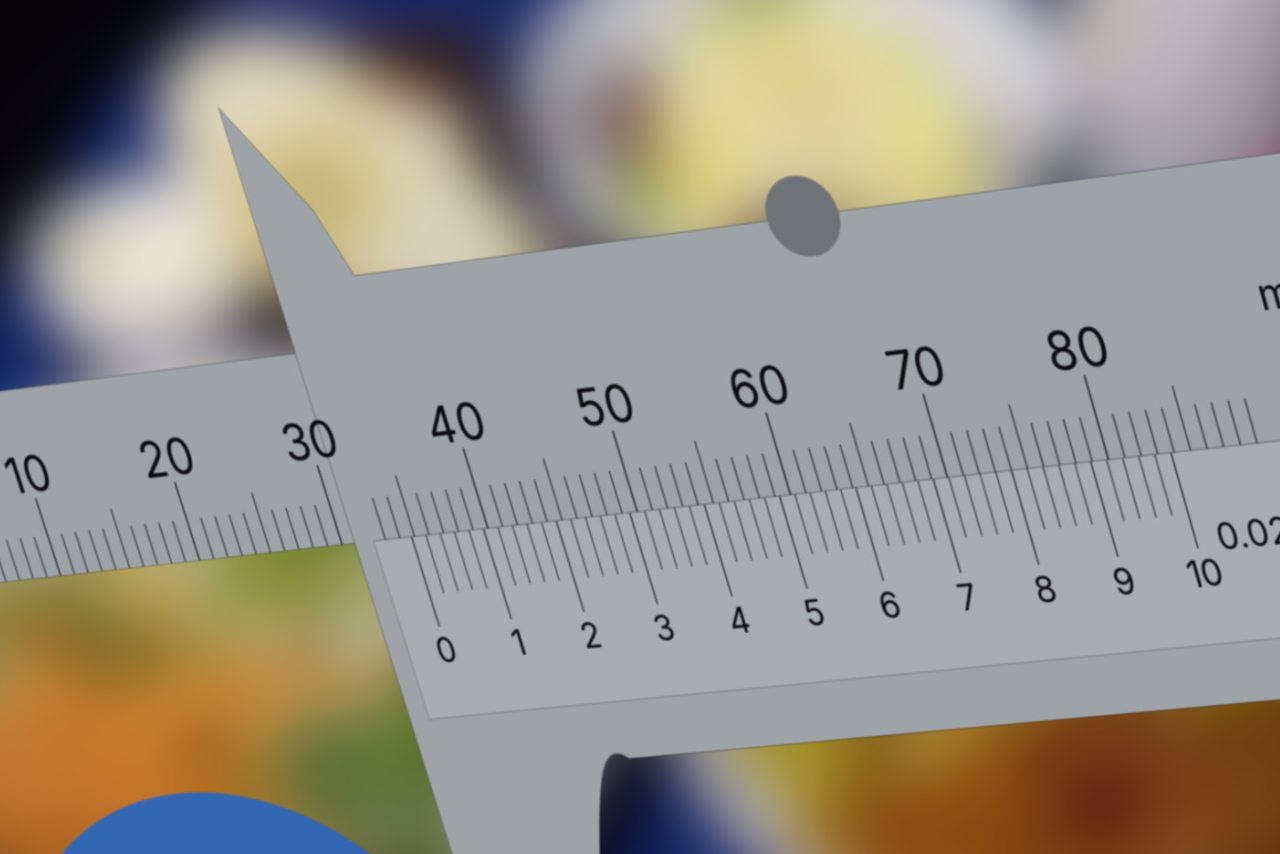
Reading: 34.8 mm
